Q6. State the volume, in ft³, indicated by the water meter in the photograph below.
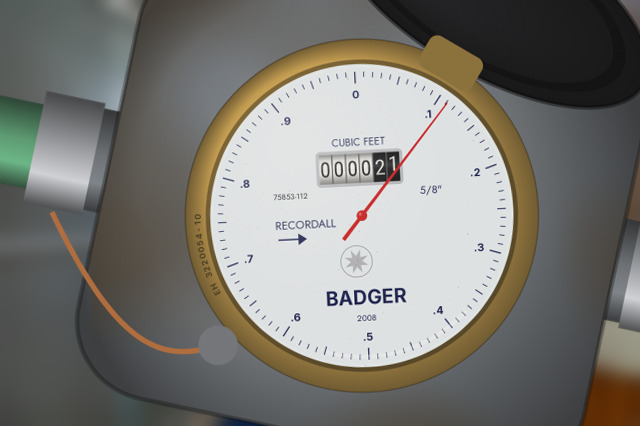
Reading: 21.11 ft³
